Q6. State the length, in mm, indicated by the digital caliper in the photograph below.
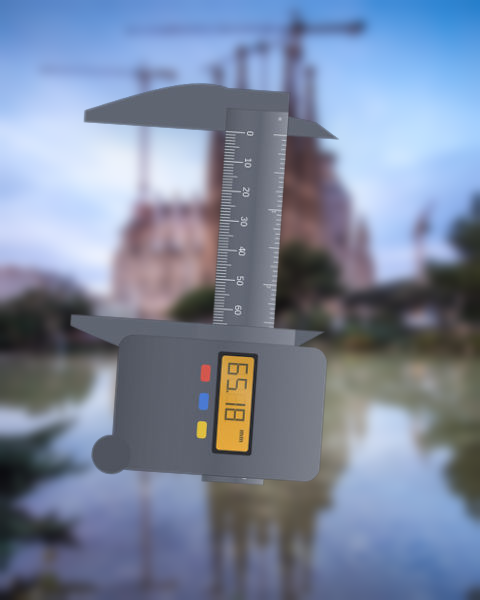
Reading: 65.18 mm
